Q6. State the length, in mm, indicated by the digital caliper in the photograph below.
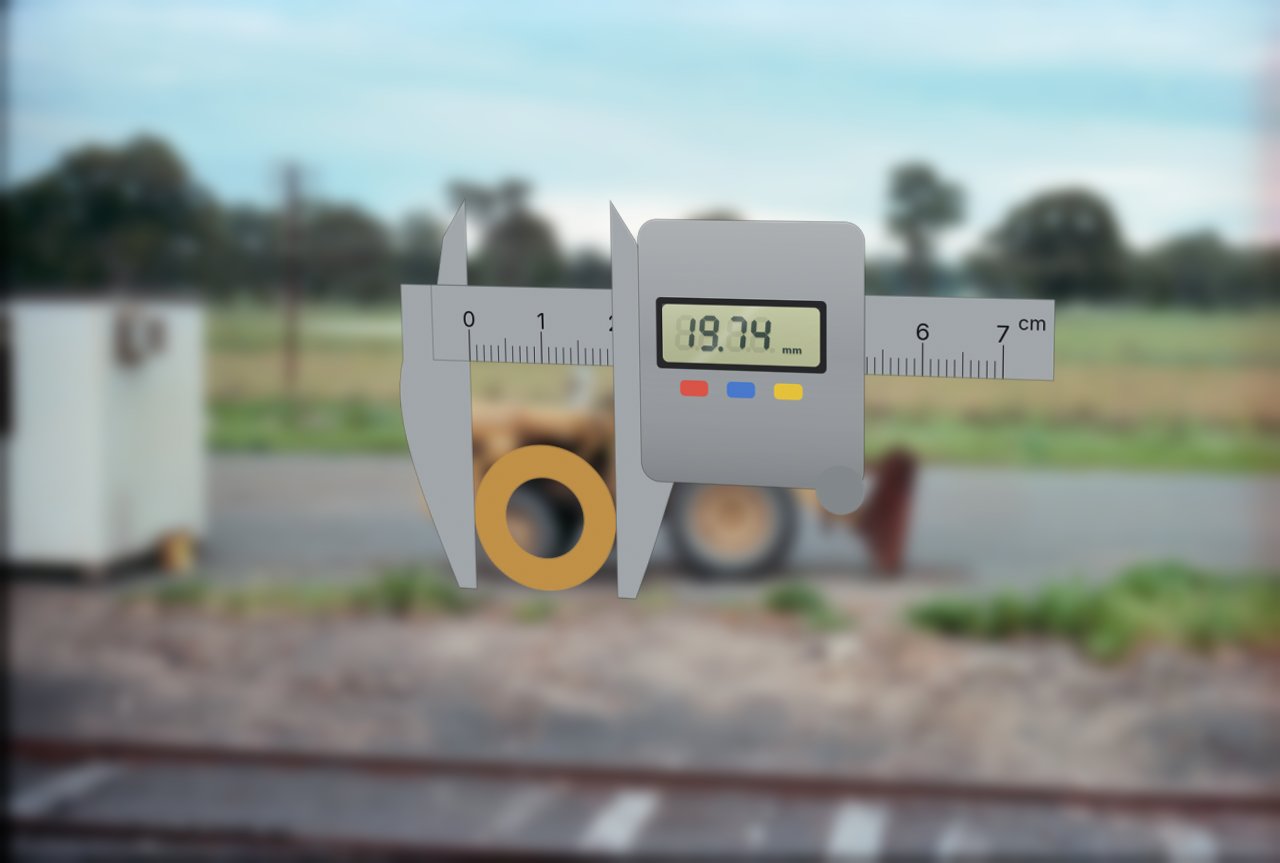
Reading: 19.74 mm
